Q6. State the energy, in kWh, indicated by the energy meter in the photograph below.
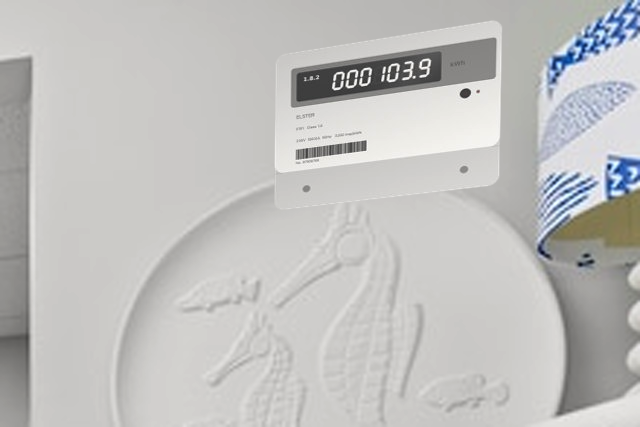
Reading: 103.9 kWh
